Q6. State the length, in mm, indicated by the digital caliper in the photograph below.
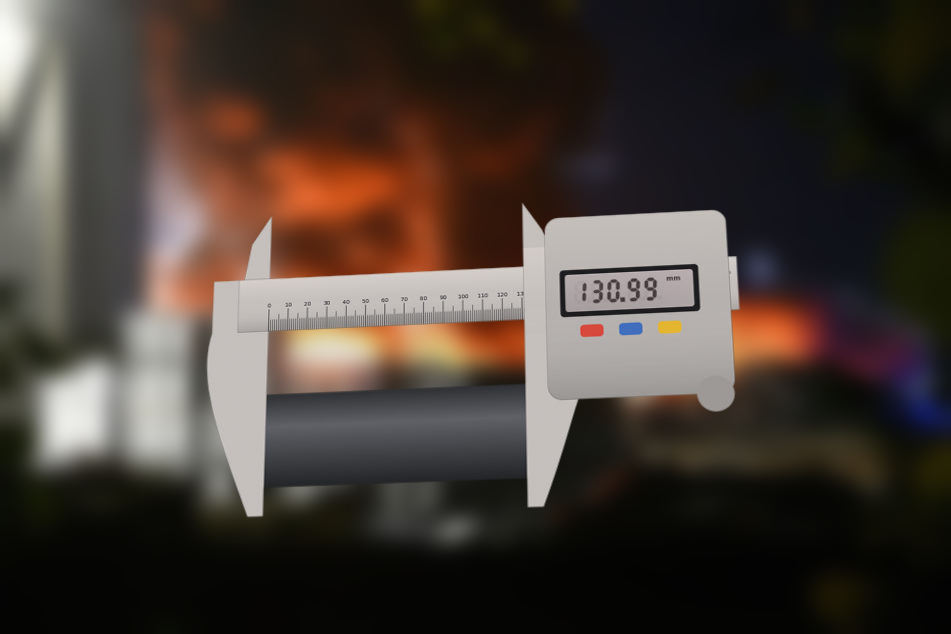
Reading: 130.99 mm
